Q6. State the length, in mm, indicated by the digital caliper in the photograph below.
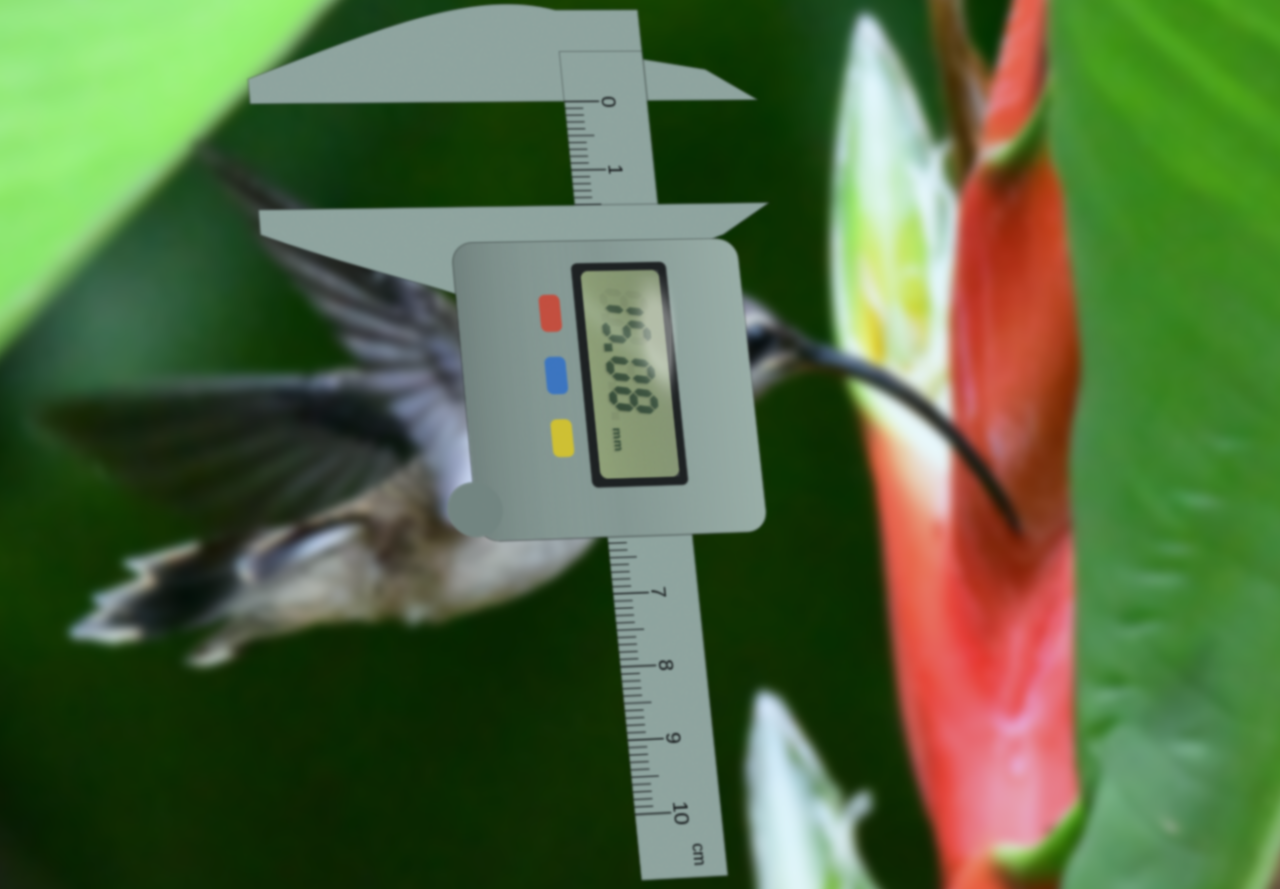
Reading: 15.08 mm
